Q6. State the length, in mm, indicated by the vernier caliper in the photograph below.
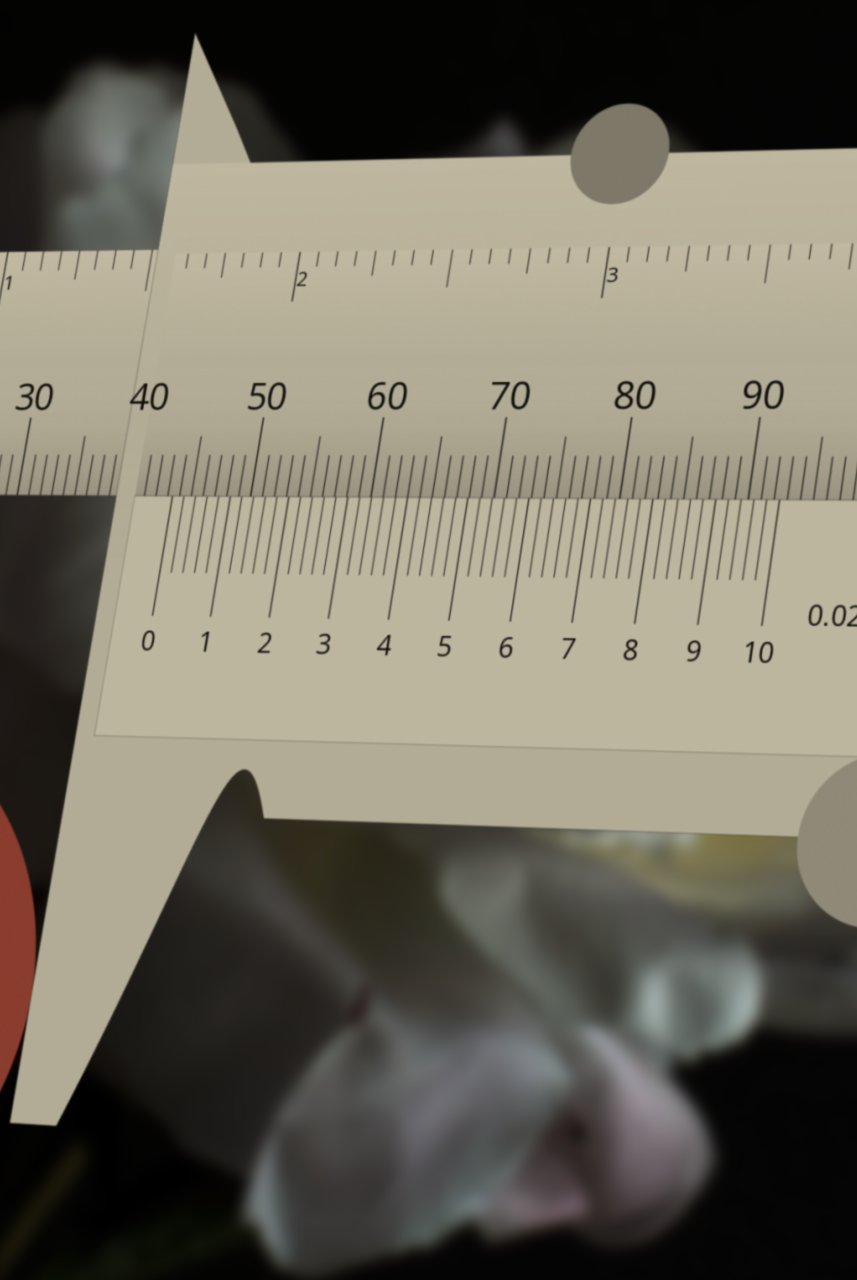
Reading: 43.4 mm
